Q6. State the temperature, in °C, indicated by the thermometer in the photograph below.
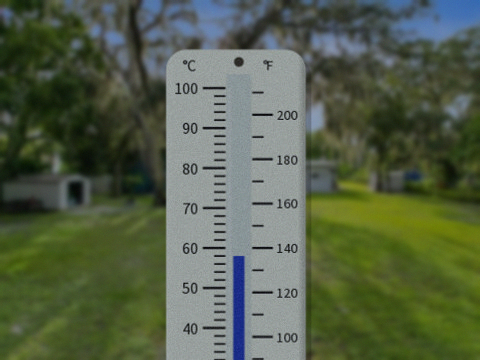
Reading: 58 °C
